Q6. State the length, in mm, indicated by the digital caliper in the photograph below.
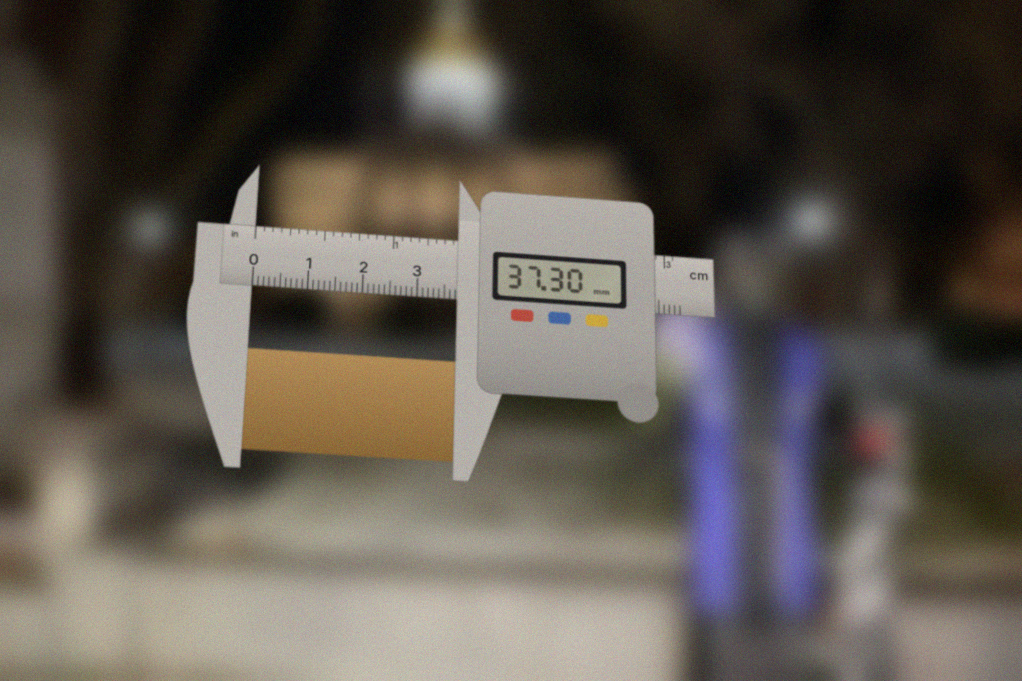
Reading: 37.30 mm
